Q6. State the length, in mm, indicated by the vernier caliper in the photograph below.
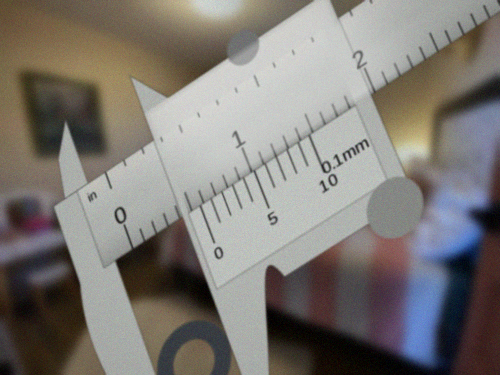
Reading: 5.7 mm
